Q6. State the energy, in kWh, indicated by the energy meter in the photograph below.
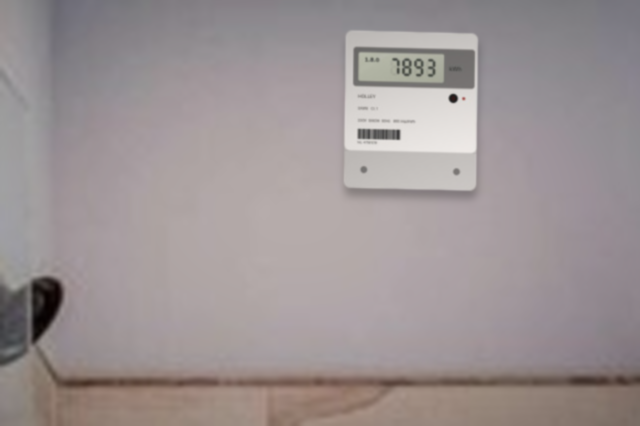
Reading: 7893 kWh
